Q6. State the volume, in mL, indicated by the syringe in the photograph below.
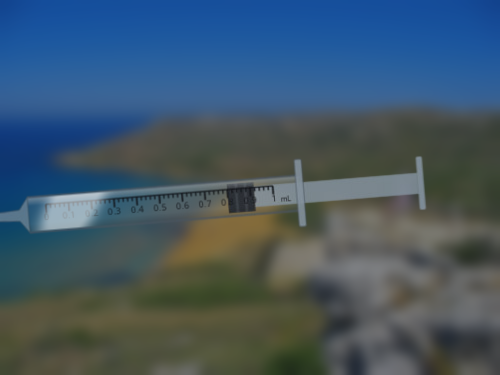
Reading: 0.8 mL
